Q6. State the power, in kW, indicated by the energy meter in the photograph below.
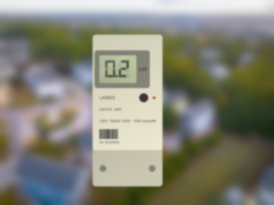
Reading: 0.2 kW
